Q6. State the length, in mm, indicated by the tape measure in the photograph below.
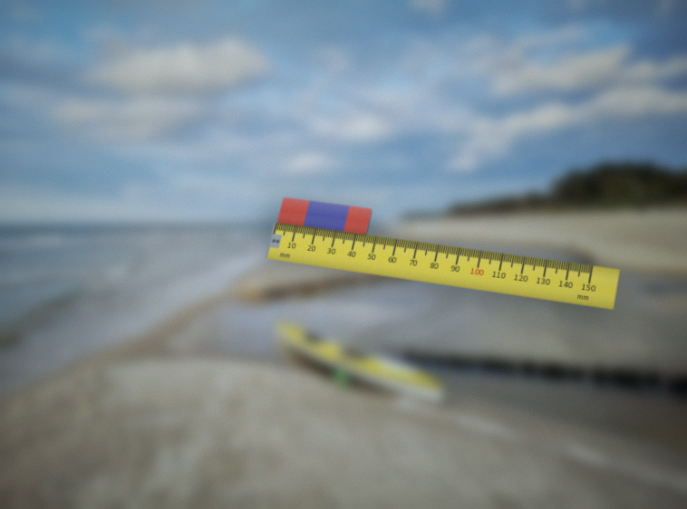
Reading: 45 mm
